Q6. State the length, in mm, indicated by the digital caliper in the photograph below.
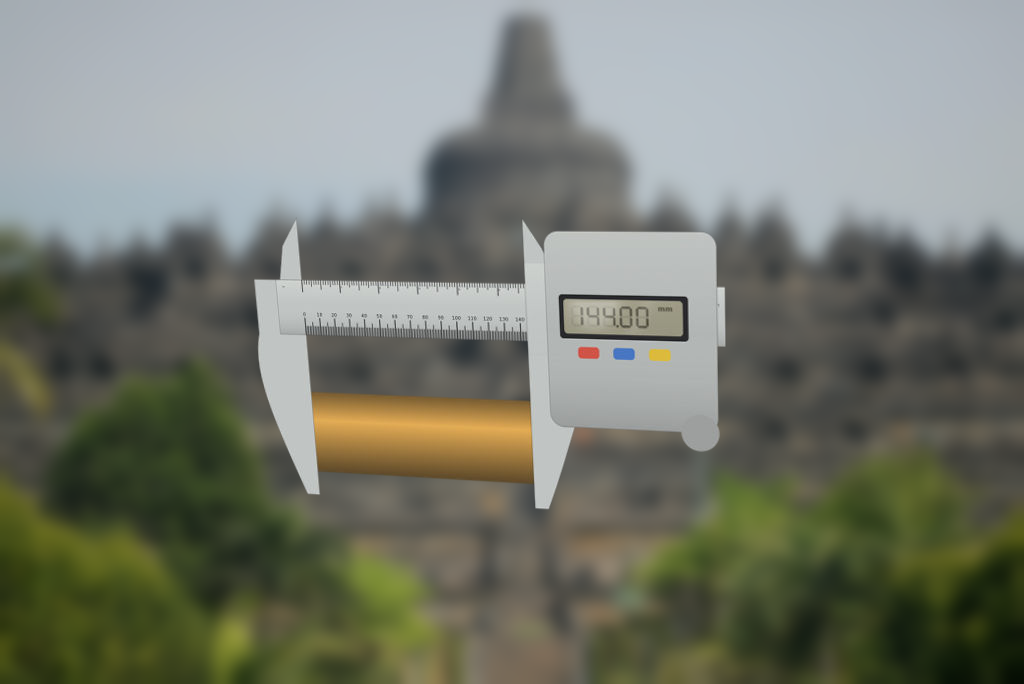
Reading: 144.00 mm
